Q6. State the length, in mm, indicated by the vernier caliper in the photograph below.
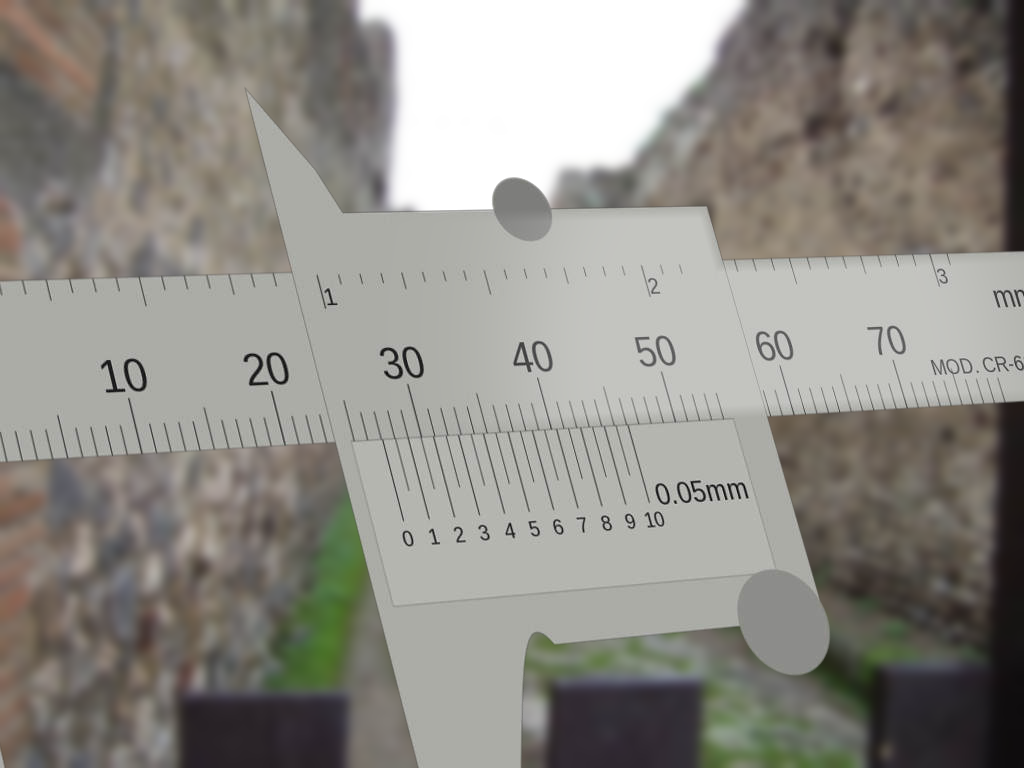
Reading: 27.1 mm
